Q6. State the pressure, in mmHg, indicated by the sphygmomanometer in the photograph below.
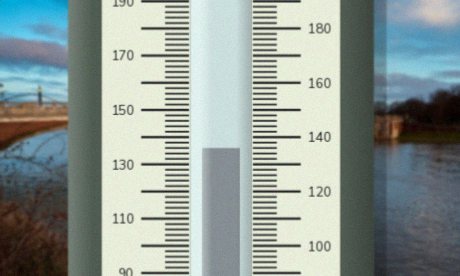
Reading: 136 mmHg
